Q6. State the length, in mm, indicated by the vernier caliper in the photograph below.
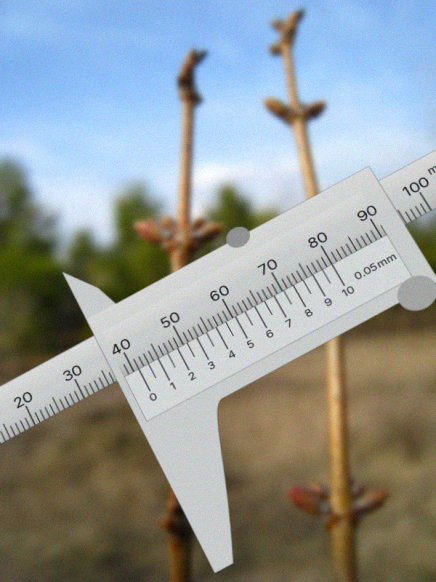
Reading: 41.0 mm
